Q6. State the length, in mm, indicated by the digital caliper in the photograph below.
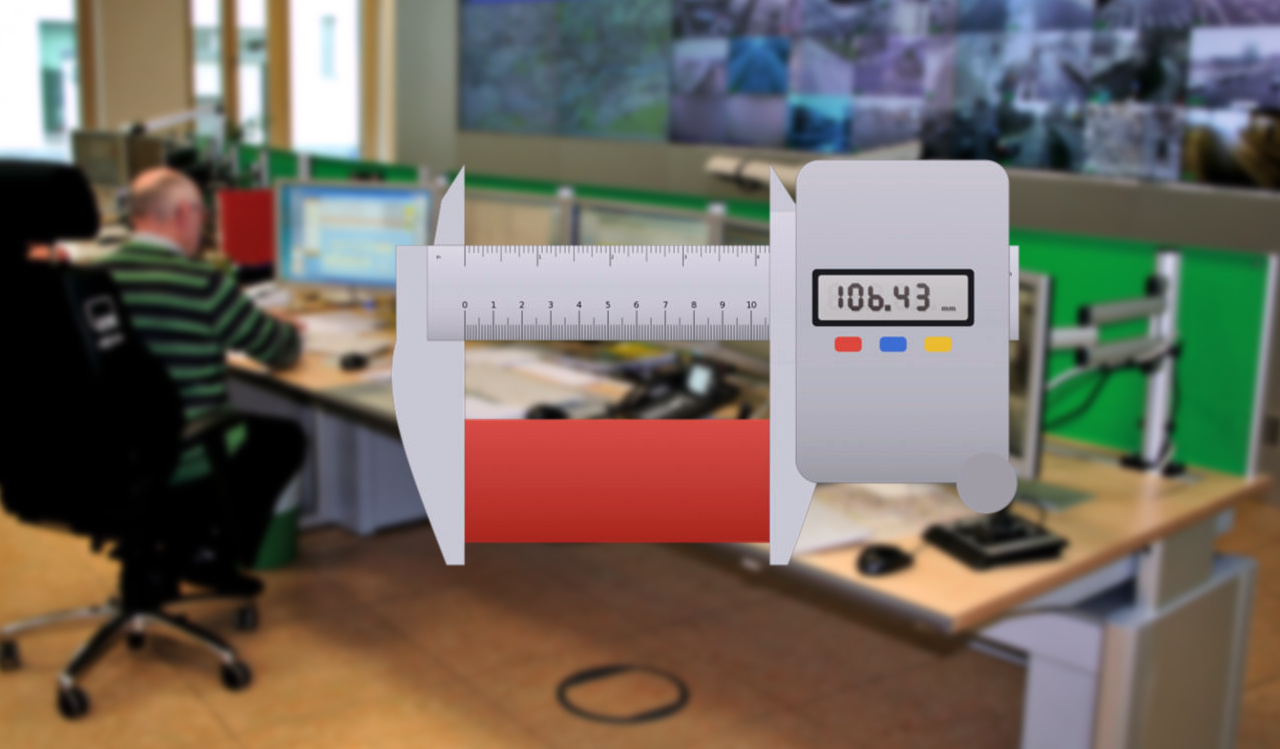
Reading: 106.43 mm
